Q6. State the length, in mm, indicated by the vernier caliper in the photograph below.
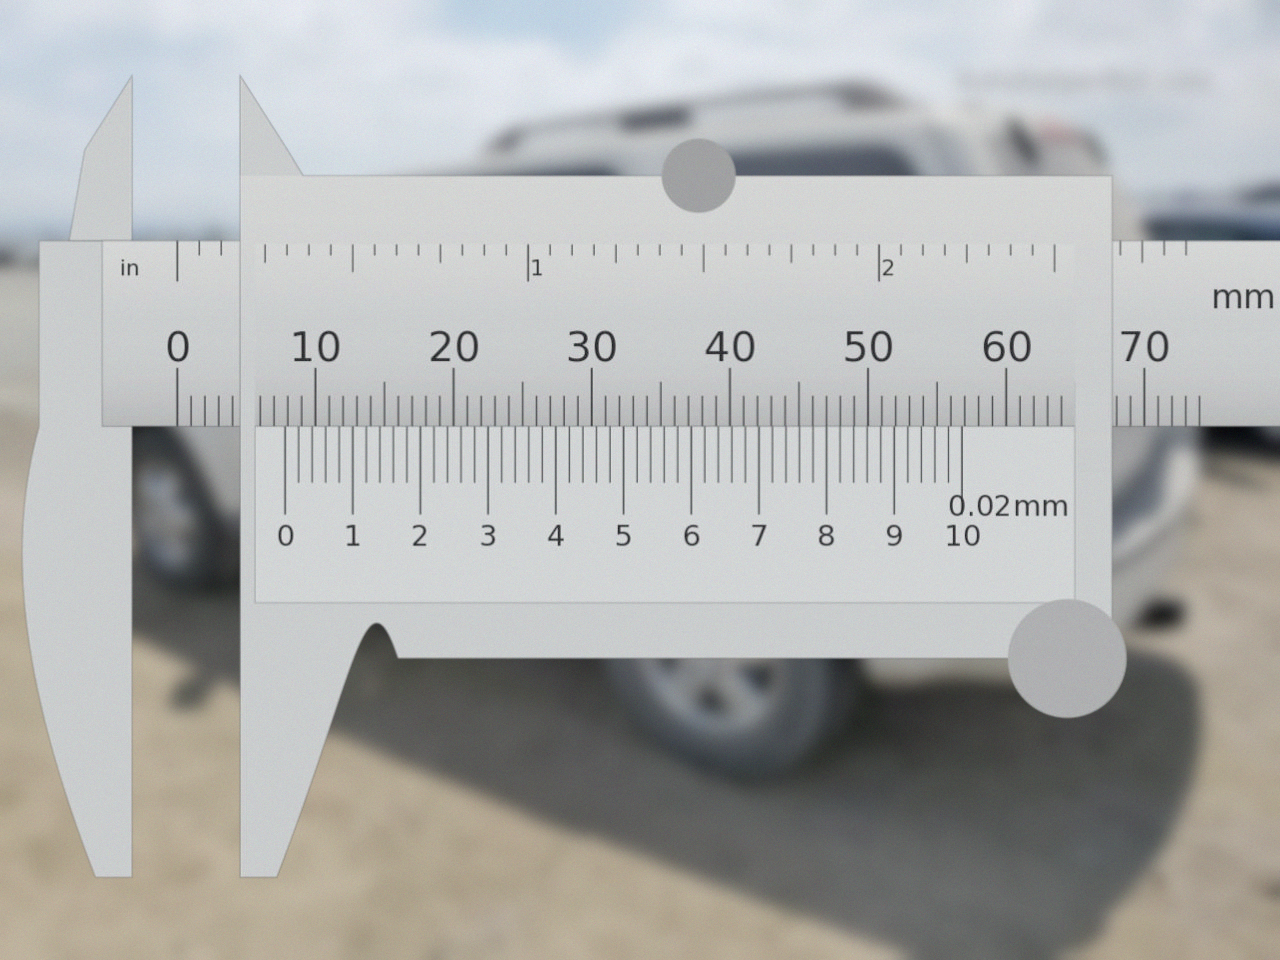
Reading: 7.8 mm
